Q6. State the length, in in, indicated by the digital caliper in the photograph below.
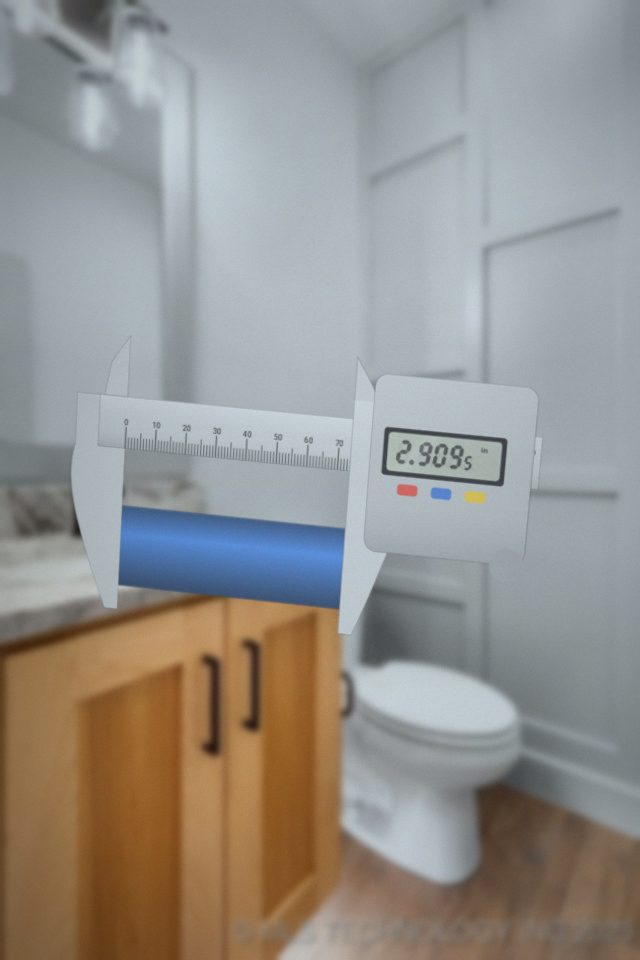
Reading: 2.9095 in
